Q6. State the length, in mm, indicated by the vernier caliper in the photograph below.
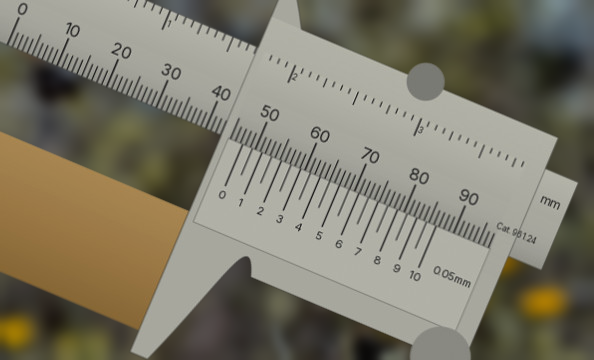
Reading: 47.5 mm
